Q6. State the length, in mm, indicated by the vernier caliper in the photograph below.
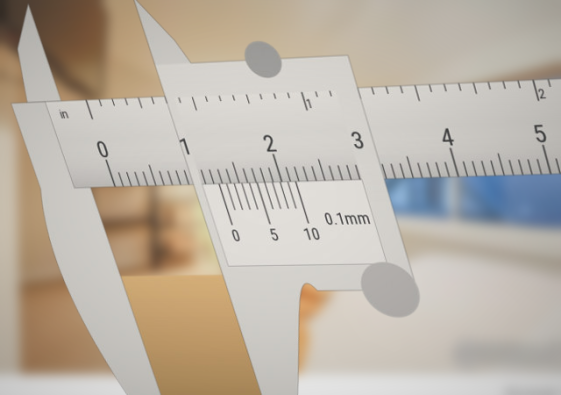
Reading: 12.6 mm
